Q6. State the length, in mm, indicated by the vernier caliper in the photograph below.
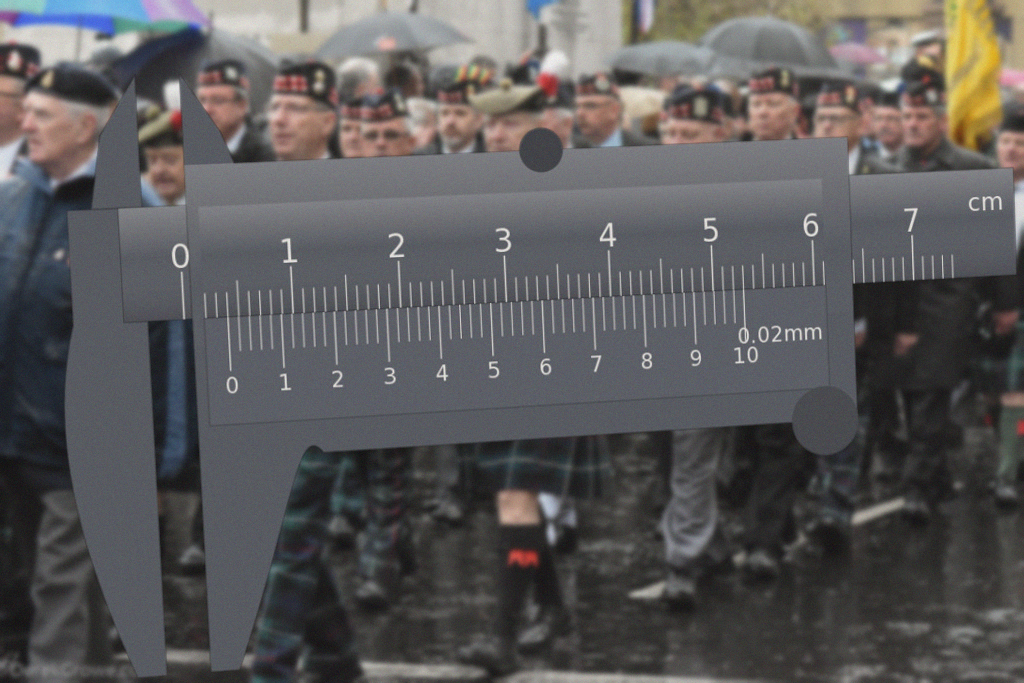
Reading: 4.0 mm
